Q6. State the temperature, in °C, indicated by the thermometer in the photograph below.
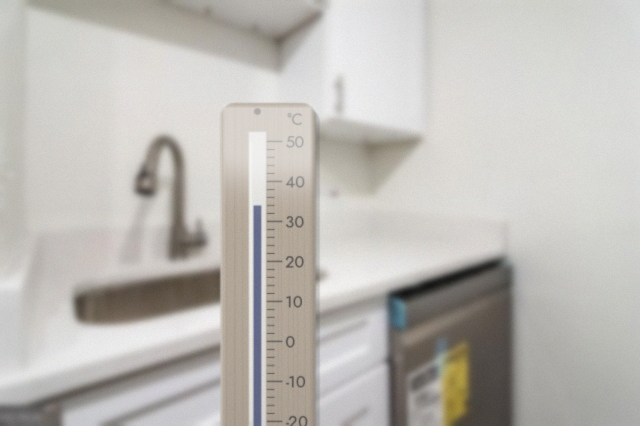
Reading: 34 °C
